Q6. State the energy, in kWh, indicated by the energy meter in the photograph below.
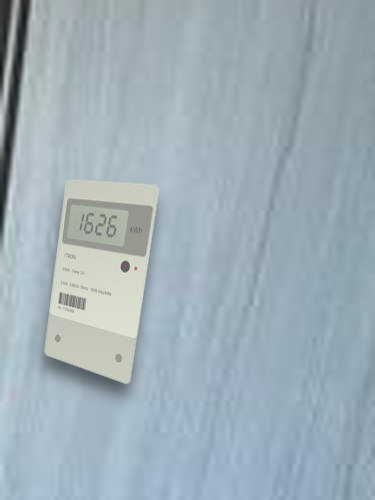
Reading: 1626 kWh
